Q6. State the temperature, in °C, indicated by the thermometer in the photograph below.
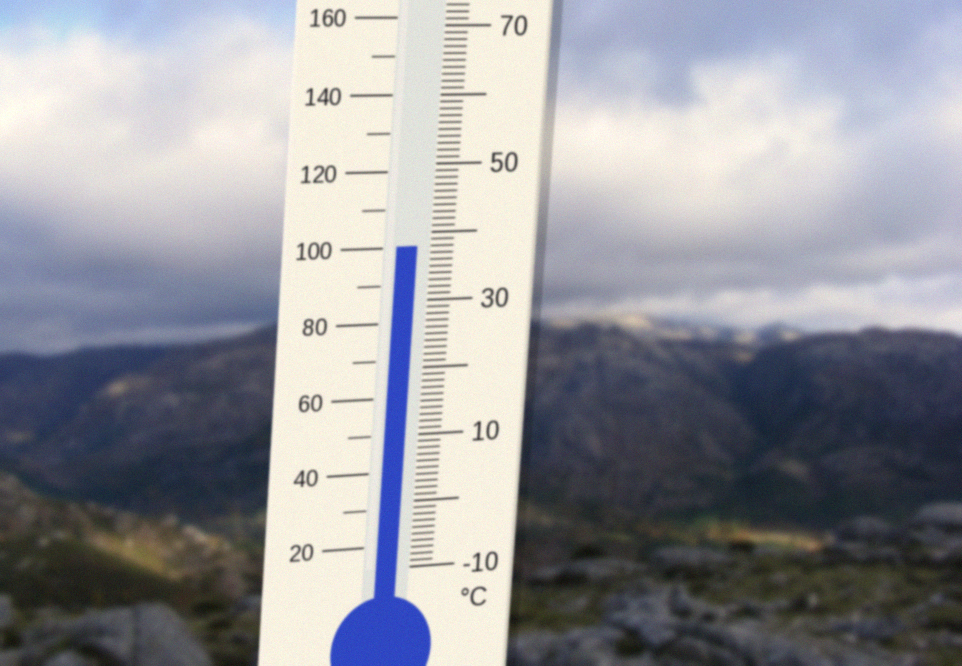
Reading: 38 °C
